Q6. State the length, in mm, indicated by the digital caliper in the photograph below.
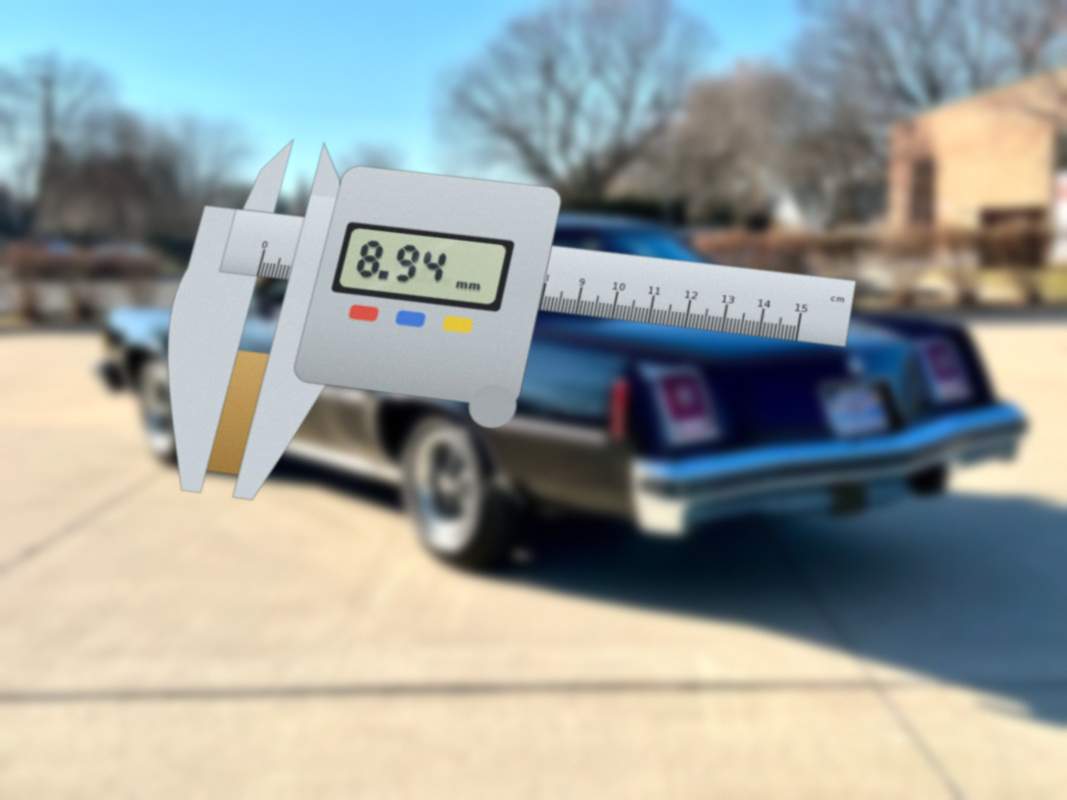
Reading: 8.94 mm
